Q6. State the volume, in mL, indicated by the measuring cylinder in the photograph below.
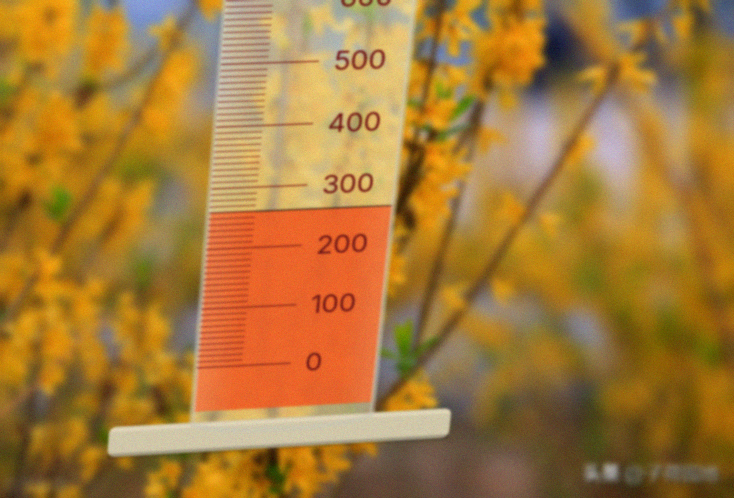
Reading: 260 mL
